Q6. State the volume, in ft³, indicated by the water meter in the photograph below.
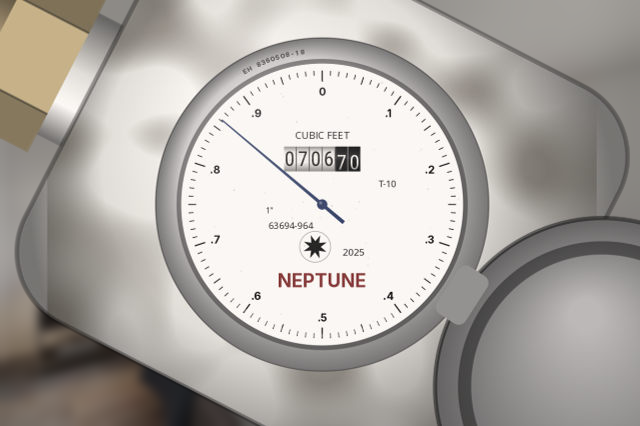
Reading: 70669.86 ft³
